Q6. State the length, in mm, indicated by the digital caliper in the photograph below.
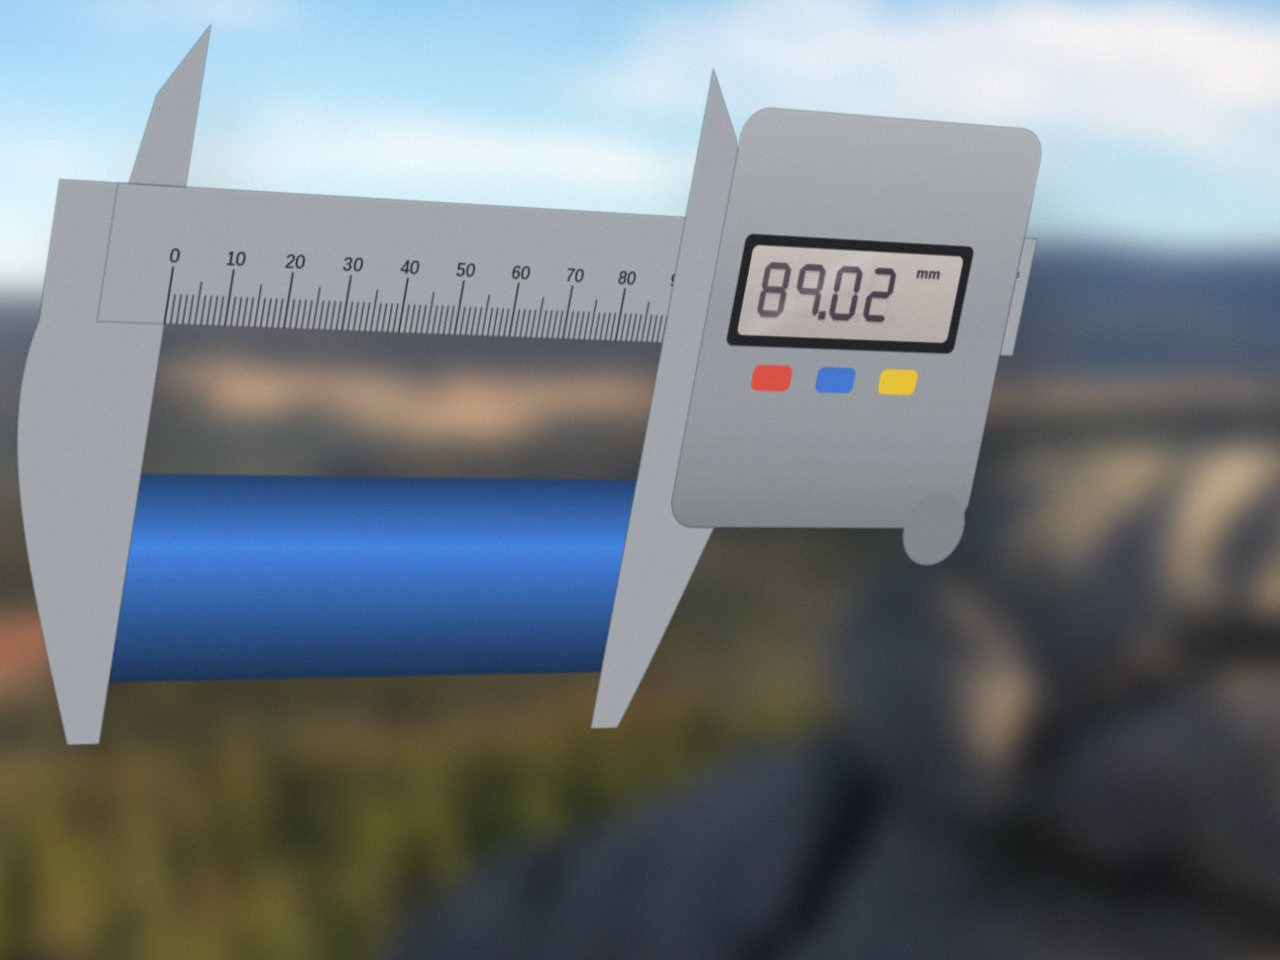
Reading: 89.02 mm
